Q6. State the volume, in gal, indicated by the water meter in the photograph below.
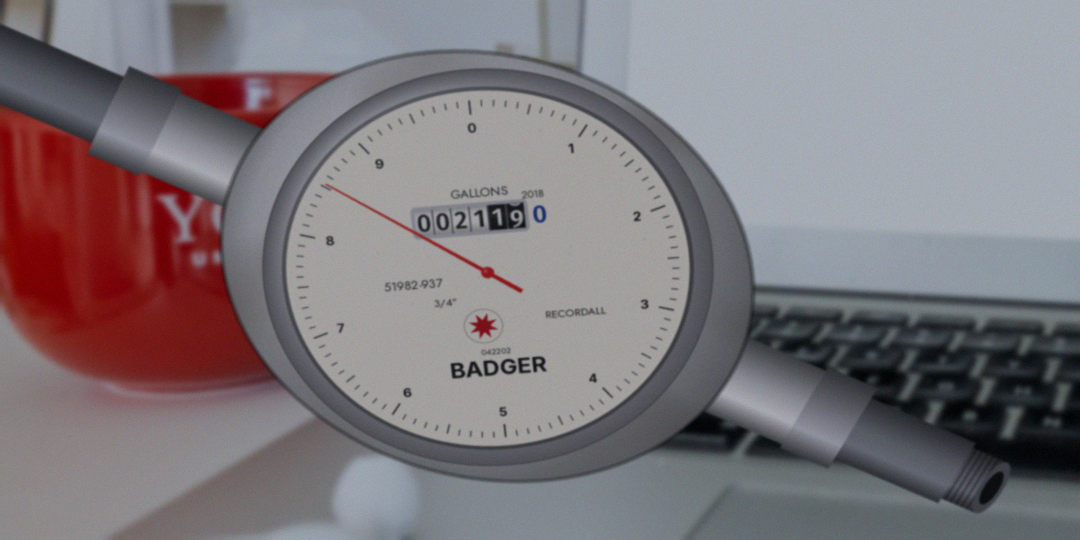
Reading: 21188.5 gal
